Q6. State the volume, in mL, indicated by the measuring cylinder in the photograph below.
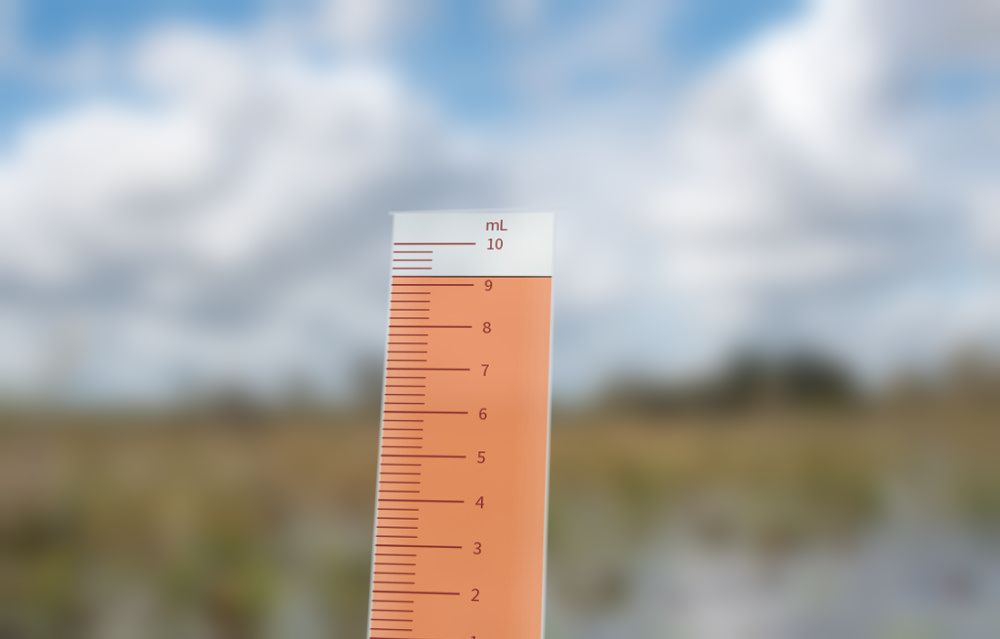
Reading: 9.2 mL
